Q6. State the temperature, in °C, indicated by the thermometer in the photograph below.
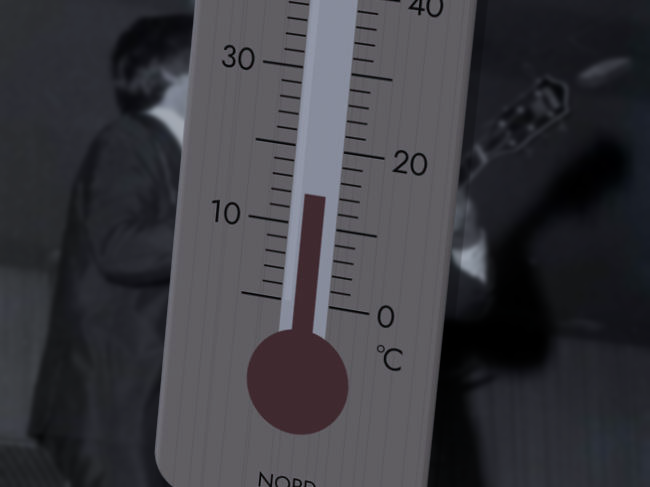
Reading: 14 °C
